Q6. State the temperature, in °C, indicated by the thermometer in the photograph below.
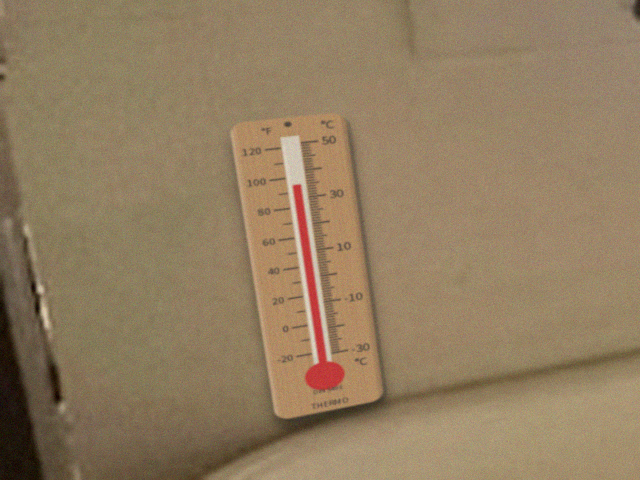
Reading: 35 °C
